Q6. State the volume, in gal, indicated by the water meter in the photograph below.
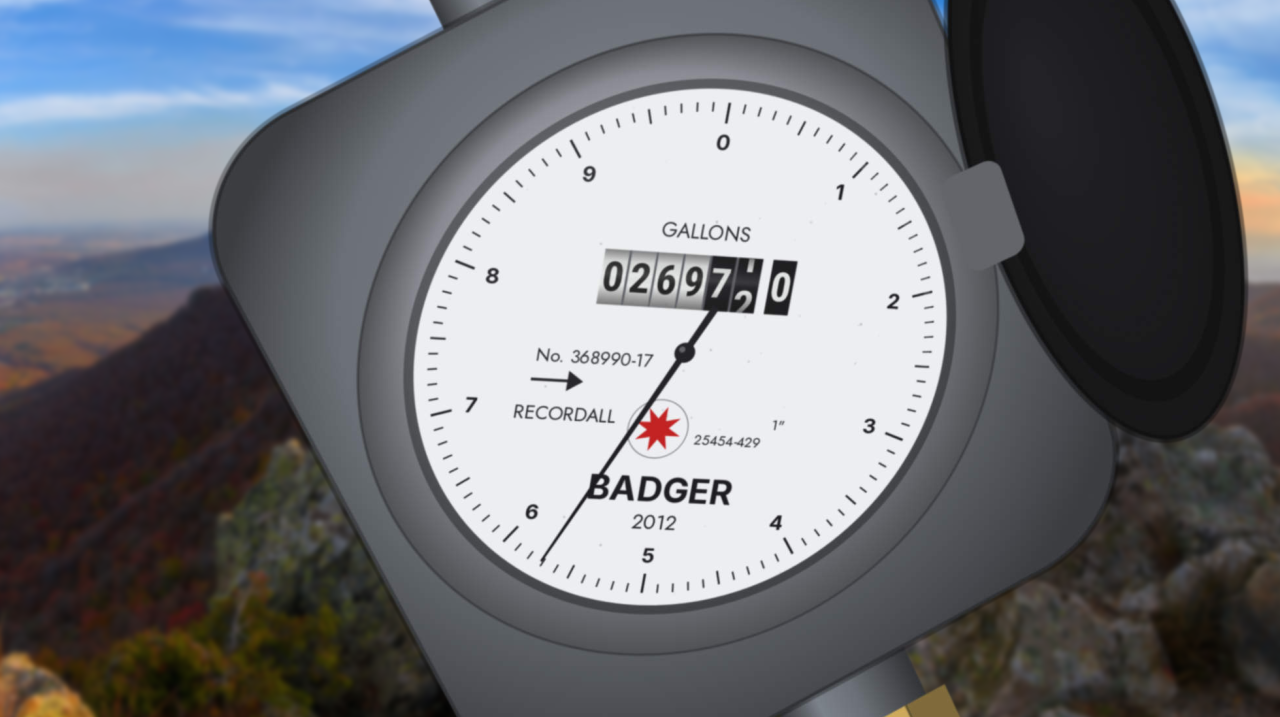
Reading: 269715.7 gal
